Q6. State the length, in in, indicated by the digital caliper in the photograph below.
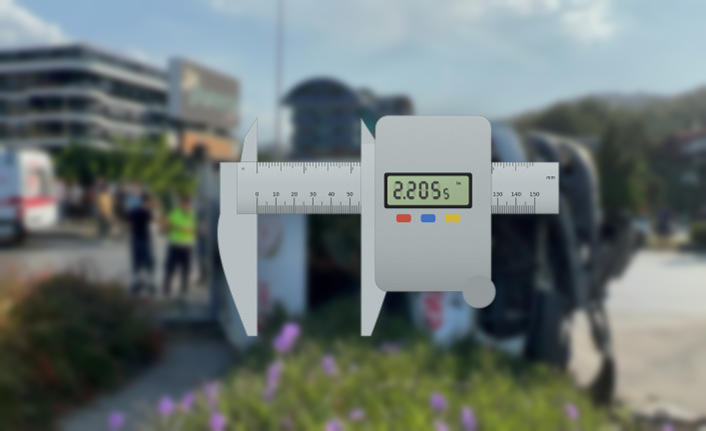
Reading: 2.2055 in
